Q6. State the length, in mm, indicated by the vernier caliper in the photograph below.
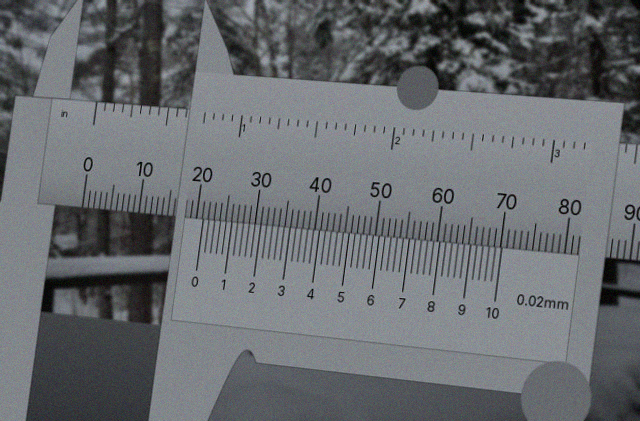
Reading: 21.2 mm
